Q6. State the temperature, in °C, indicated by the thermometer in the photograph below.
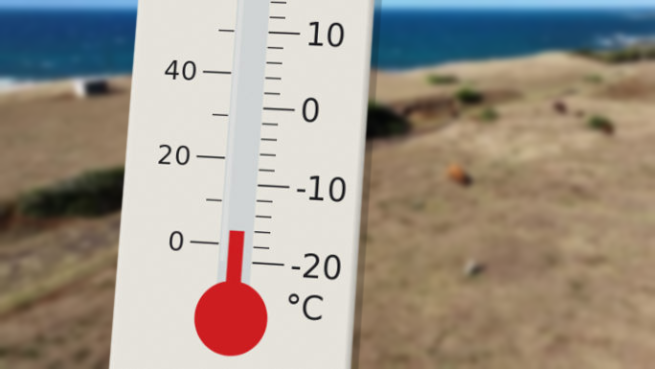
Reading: -16 °C
